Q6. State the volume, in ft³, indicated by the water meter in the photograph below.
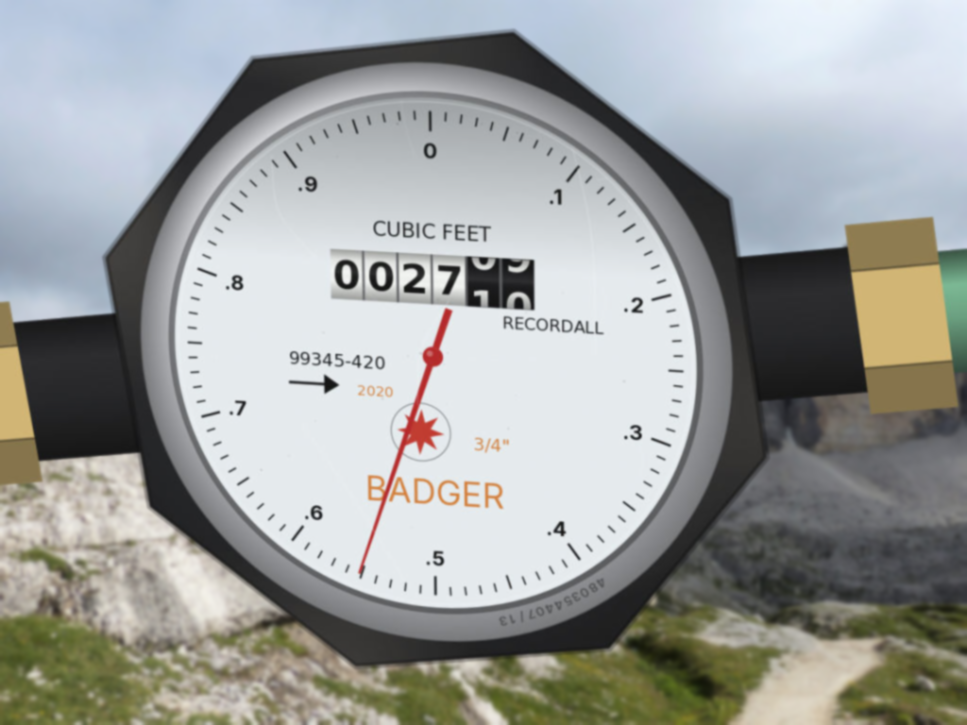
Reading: 2709.55 ft³
